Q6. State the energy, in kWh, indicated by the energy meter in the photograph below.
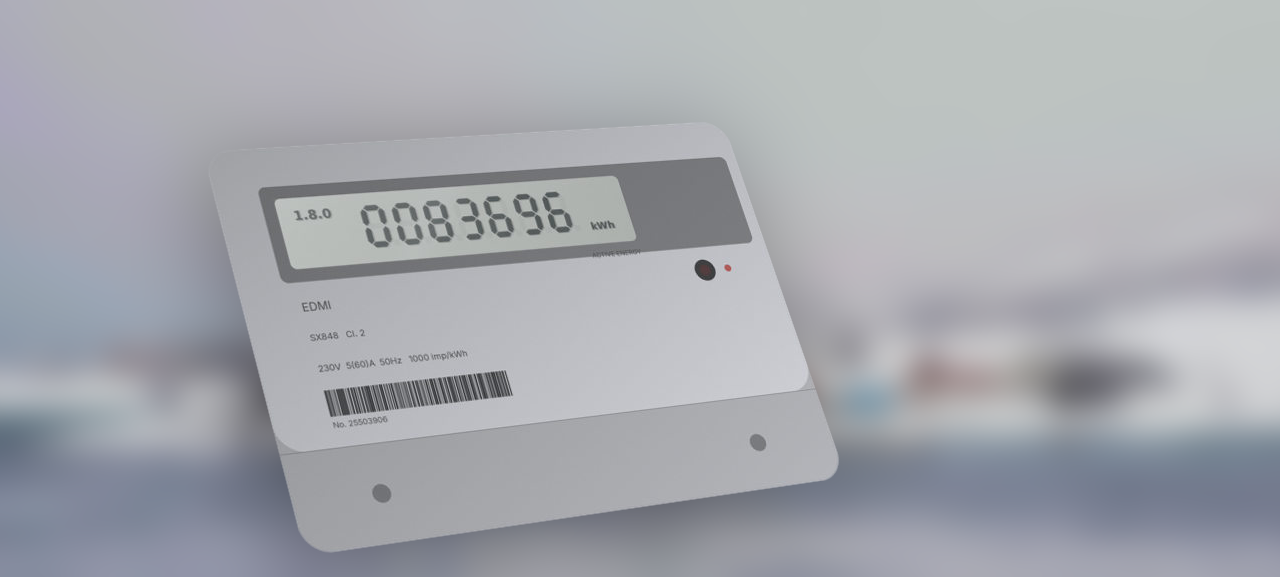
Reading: 83696 kWh
